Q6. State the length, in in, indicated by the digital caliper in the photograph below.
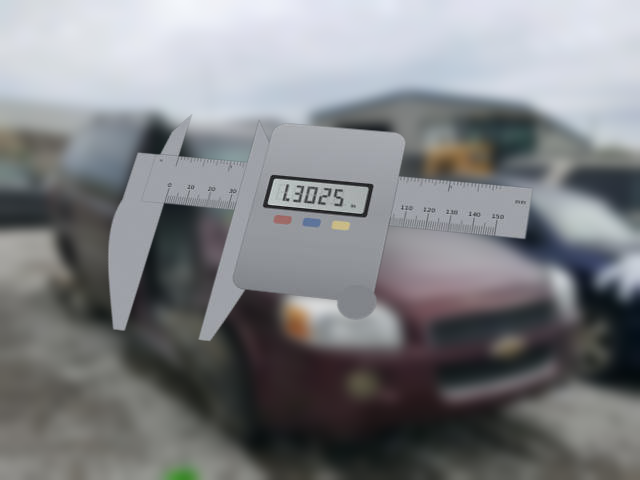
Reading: 1.3025 in
